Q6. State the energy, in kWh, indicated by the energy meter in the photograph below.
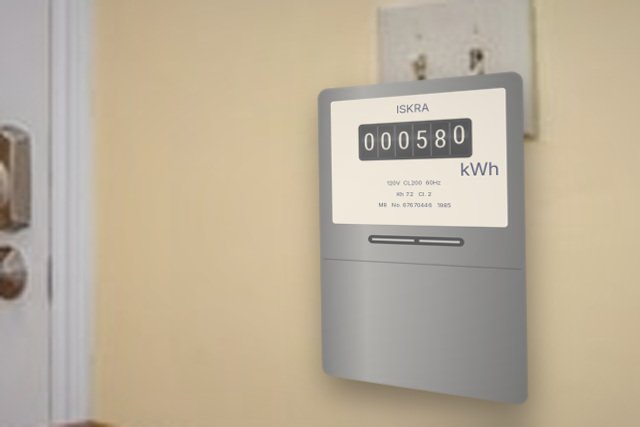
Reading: 580 kWh
